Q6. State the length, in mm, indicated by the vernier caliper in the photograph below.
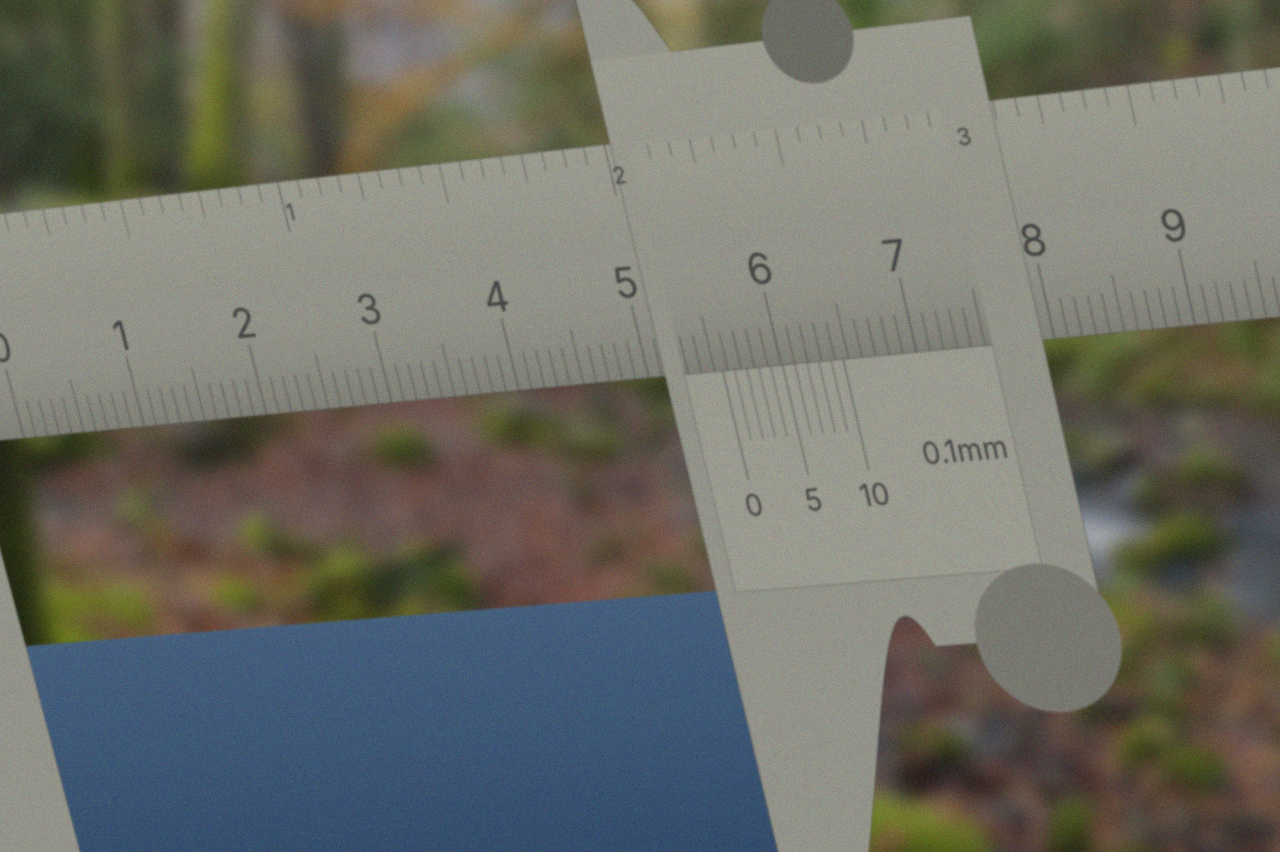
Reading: 55.6 mm
